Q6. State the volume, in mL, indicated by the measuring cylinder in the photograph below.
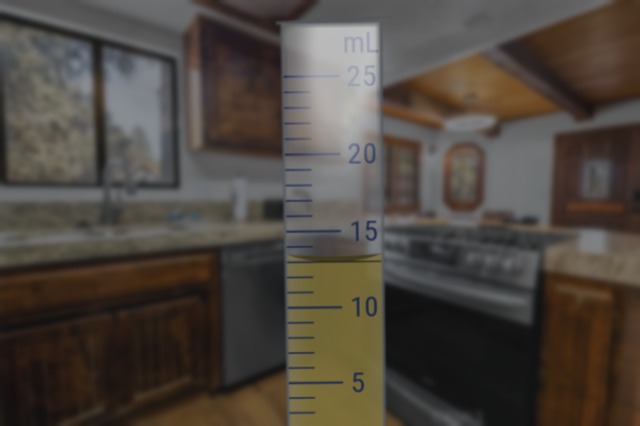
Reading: 13 mL
